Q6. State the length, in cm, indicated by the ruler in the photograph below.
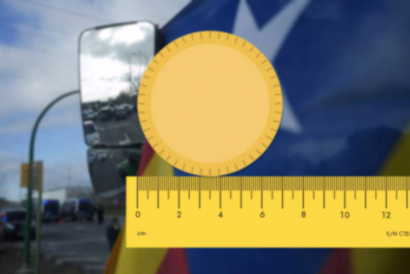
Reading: 7 cm
